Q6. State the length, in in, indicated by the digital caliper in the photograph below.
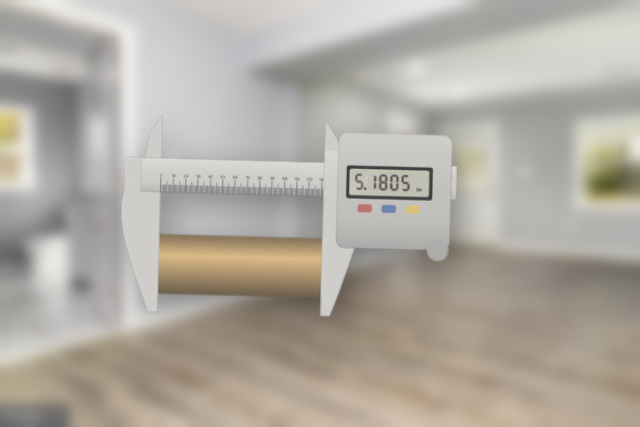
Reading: 5.1805 in
